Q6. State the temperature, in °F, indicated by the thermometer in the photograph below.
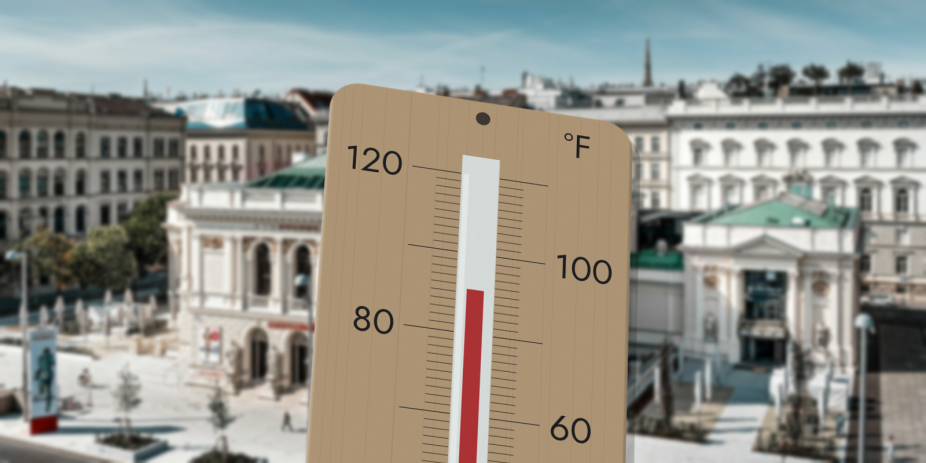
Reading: 91 °F
